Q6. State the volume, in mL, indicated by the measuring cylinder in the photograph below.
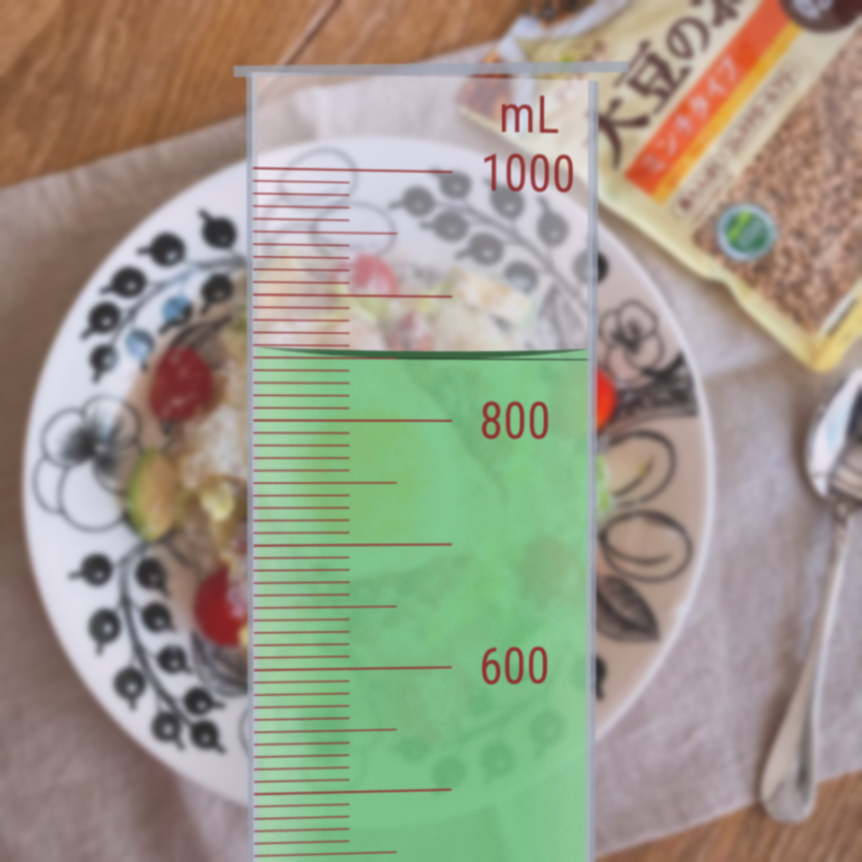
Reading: 850 mL
